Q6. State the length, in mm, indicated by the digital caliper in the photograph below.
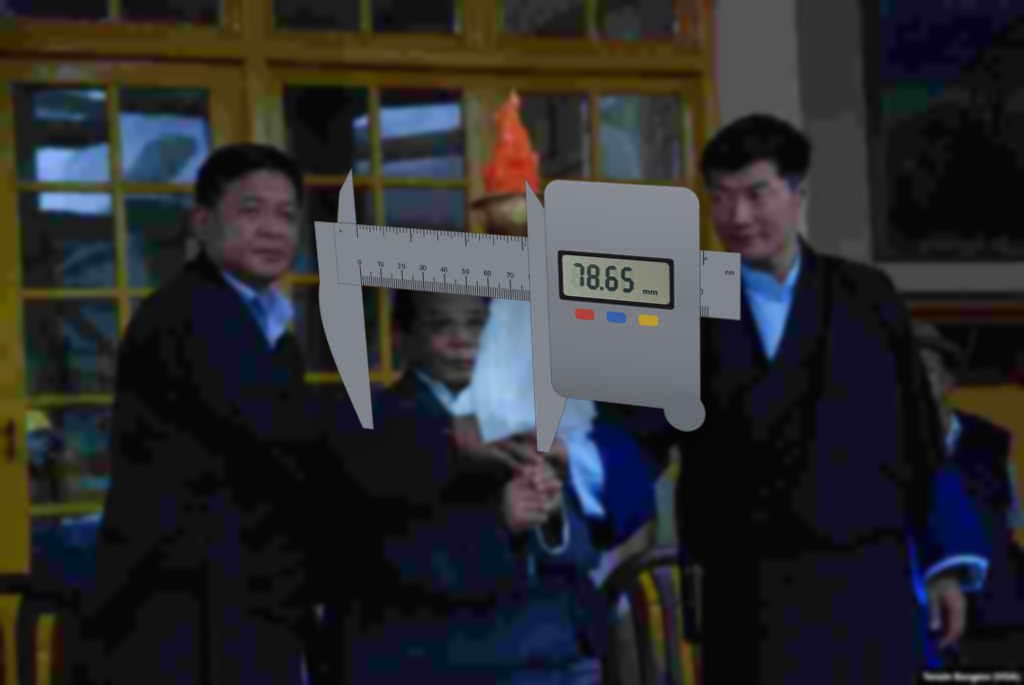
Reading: 78.65 mm
